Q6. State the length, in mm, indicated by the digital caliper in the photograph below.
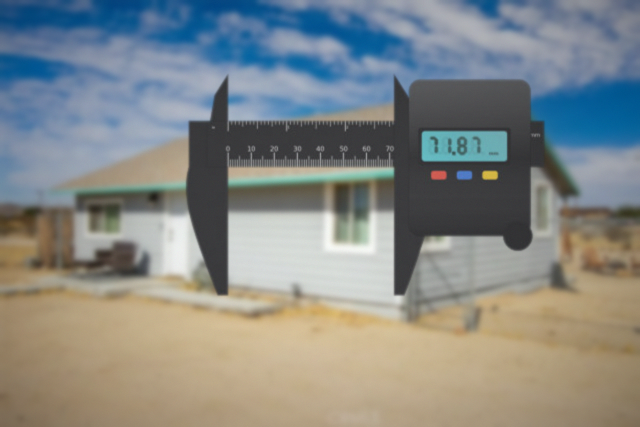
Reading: 71.87 mm
